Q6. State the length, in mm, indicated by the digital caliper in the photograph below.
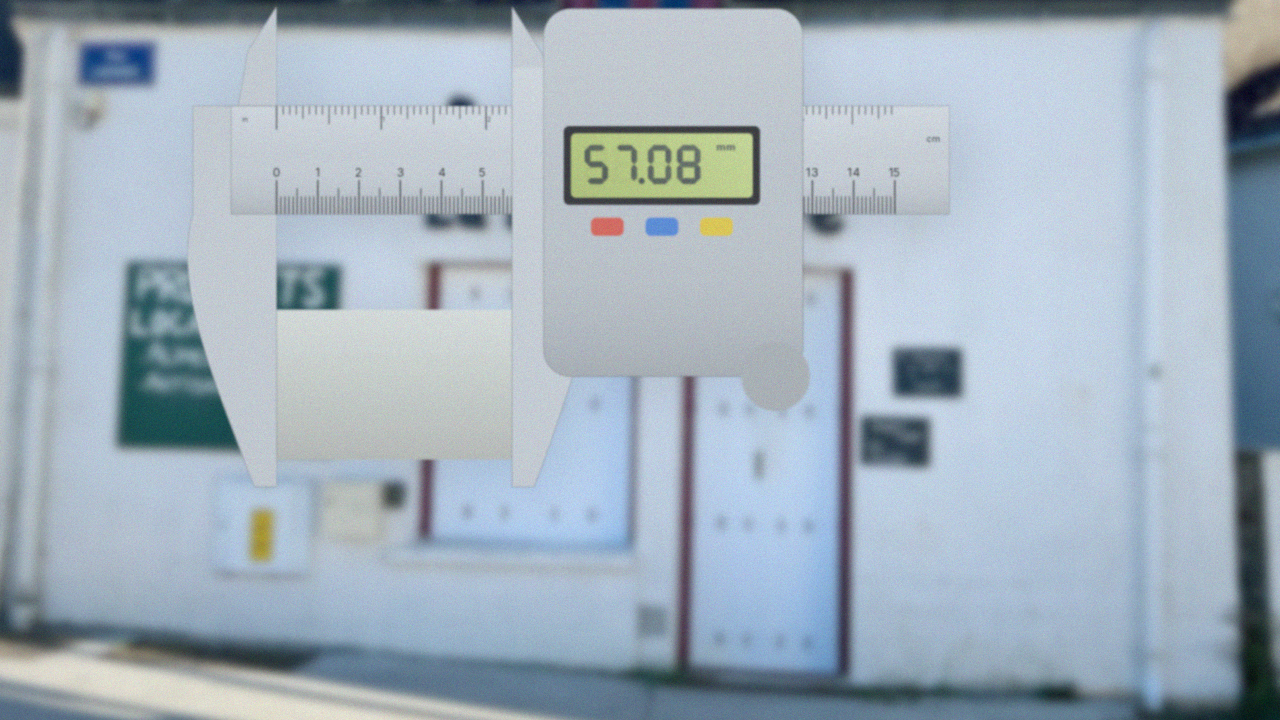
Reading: 57.08 mm
